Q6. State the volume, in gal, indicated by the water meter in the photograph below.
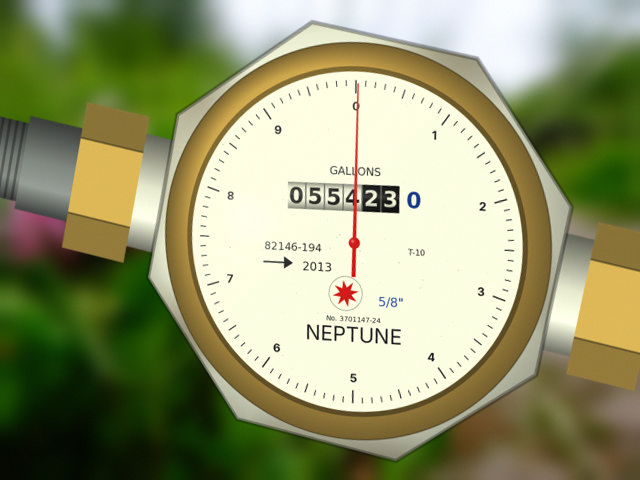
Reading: 554230.0 gal
